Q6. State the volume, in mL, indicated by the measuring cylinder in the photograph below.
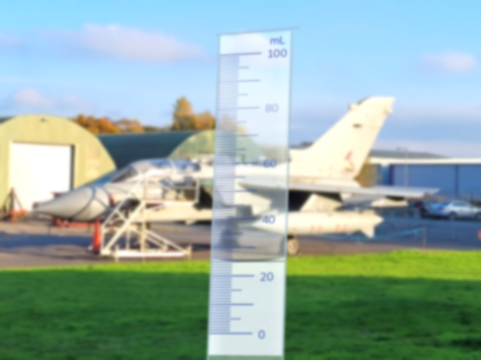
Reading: 25 mL
